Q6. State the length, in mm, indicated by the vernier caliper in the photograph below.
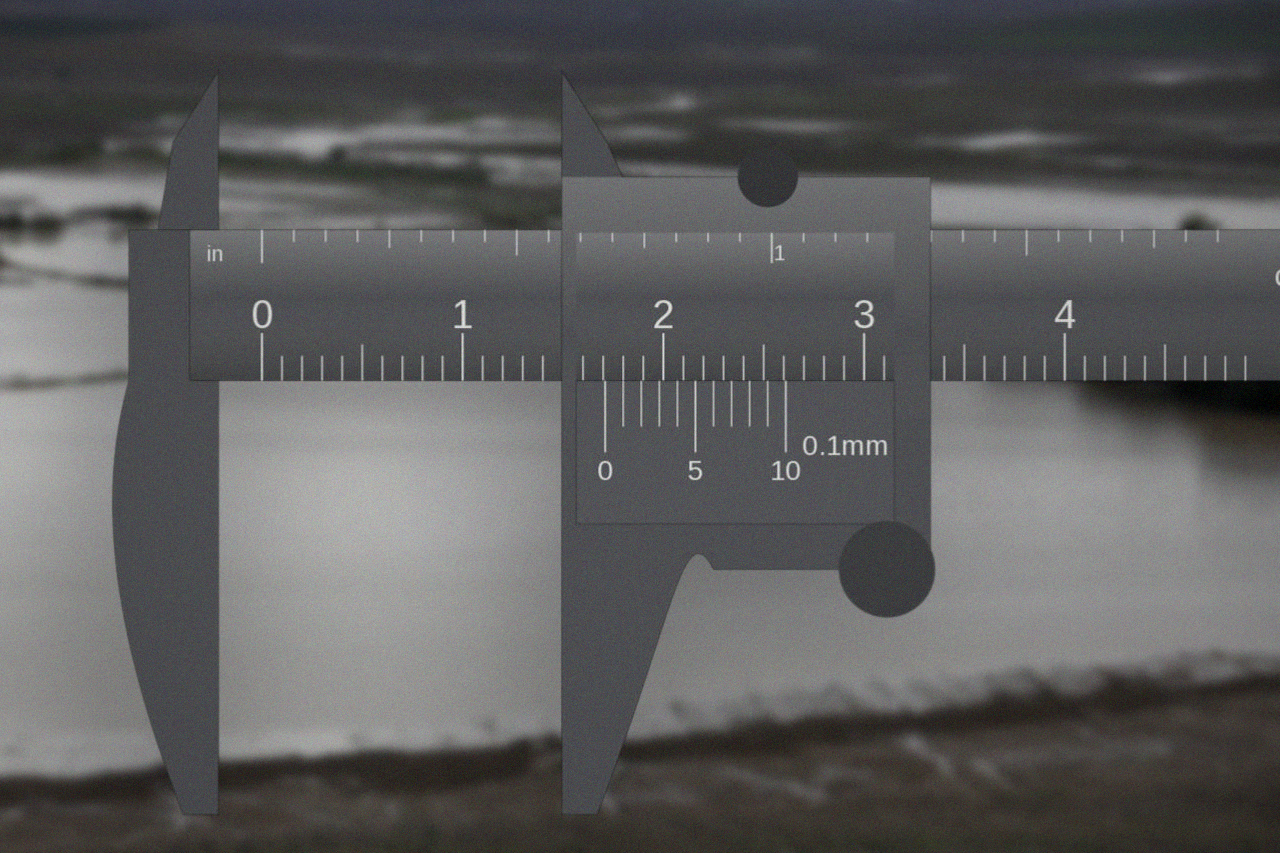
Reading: 17.1 mm
